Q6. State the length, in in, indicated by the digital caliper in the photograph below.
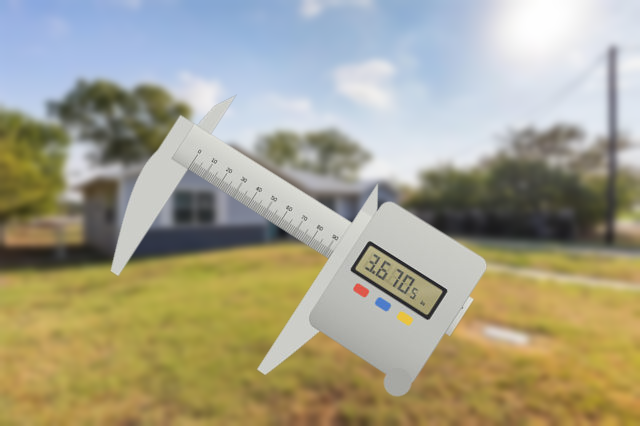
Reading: 3.6705 in
